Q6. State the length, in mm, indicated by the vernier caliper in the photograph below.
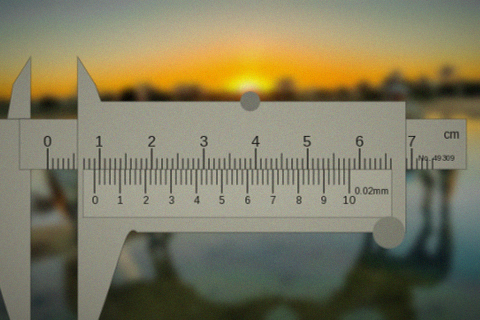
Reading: 9.0 mm
